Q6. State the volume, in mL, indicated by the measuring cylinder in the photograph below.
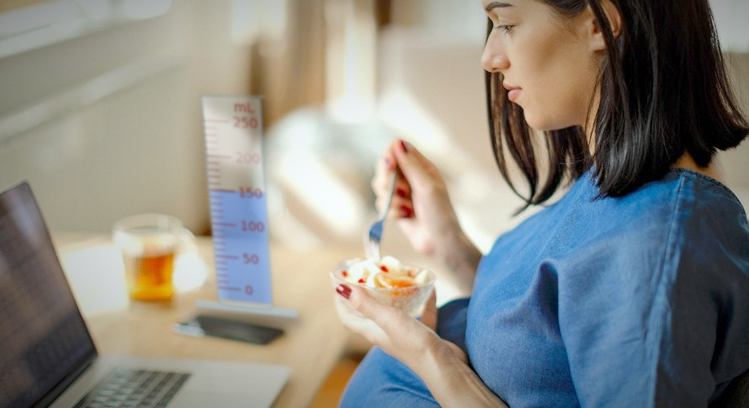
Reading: 150 mL
